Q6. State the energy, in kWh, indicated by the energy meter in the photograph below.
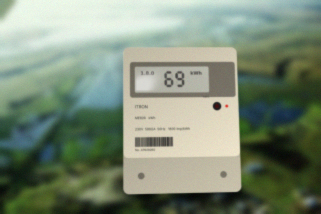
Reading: 69 kWh
